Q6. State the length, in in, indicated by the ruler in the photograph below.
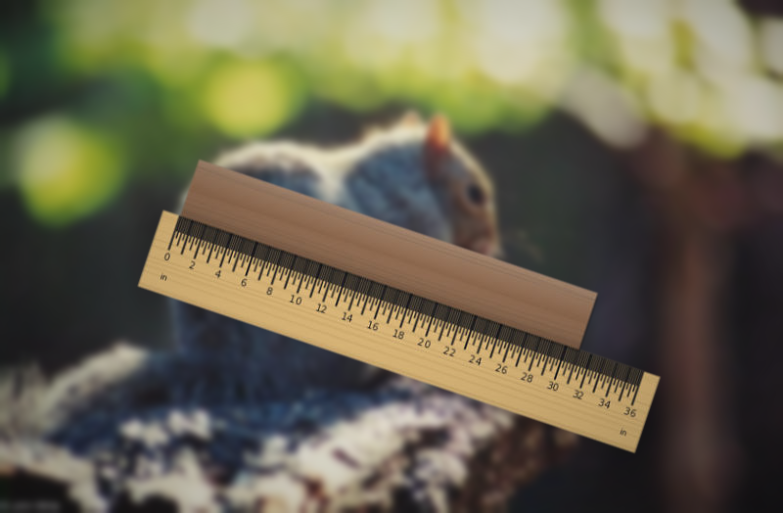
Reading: 31 in
